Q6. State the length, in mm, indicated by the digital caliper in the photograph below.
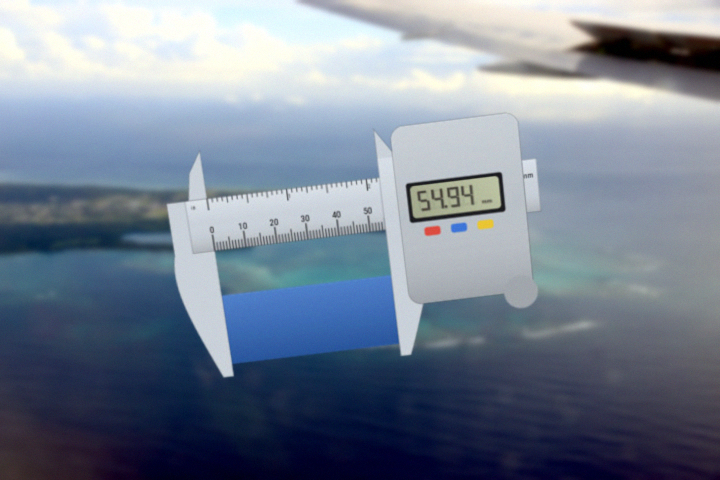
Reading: 54.94 mm
